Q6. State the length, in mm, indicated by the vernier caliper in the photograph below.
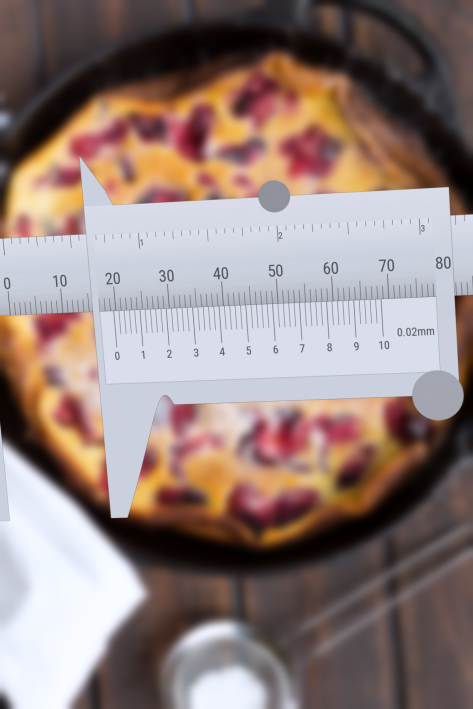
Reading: 19.6 mm
